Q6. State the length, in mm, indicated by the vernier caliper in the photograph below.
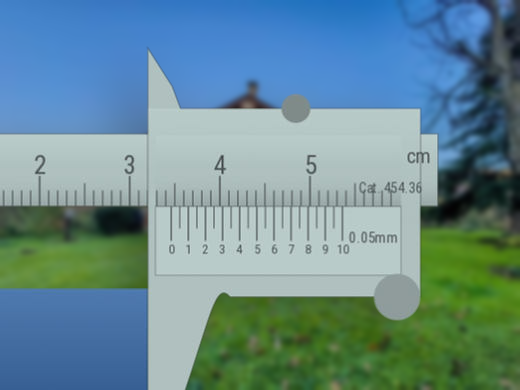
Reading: 34.6 mm
